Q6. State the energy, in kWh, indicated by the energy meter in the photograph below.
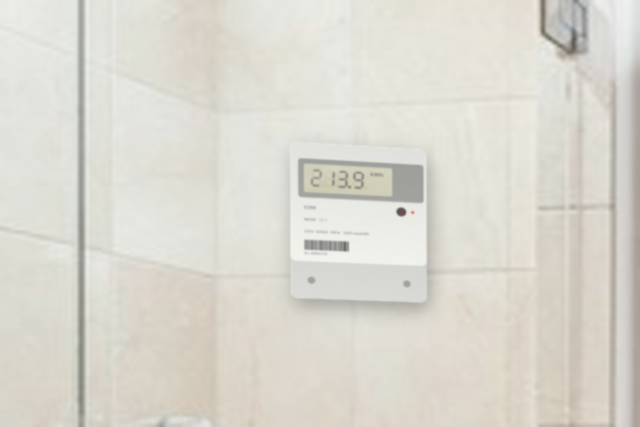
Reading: 213.9 kWh
